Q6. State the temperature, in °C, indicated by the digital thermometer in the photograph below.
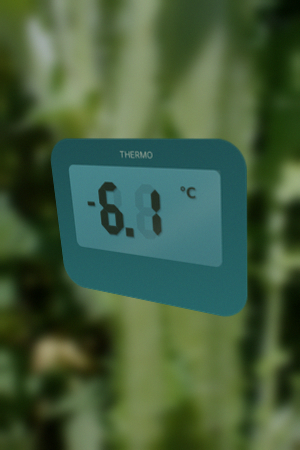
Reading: -6.1 °C
